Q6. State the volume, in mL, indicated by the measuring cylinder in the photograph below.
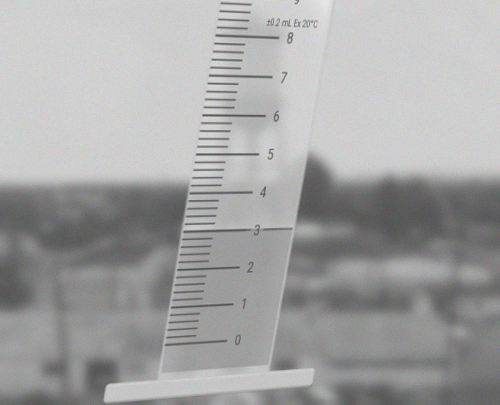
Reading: 3 mL
